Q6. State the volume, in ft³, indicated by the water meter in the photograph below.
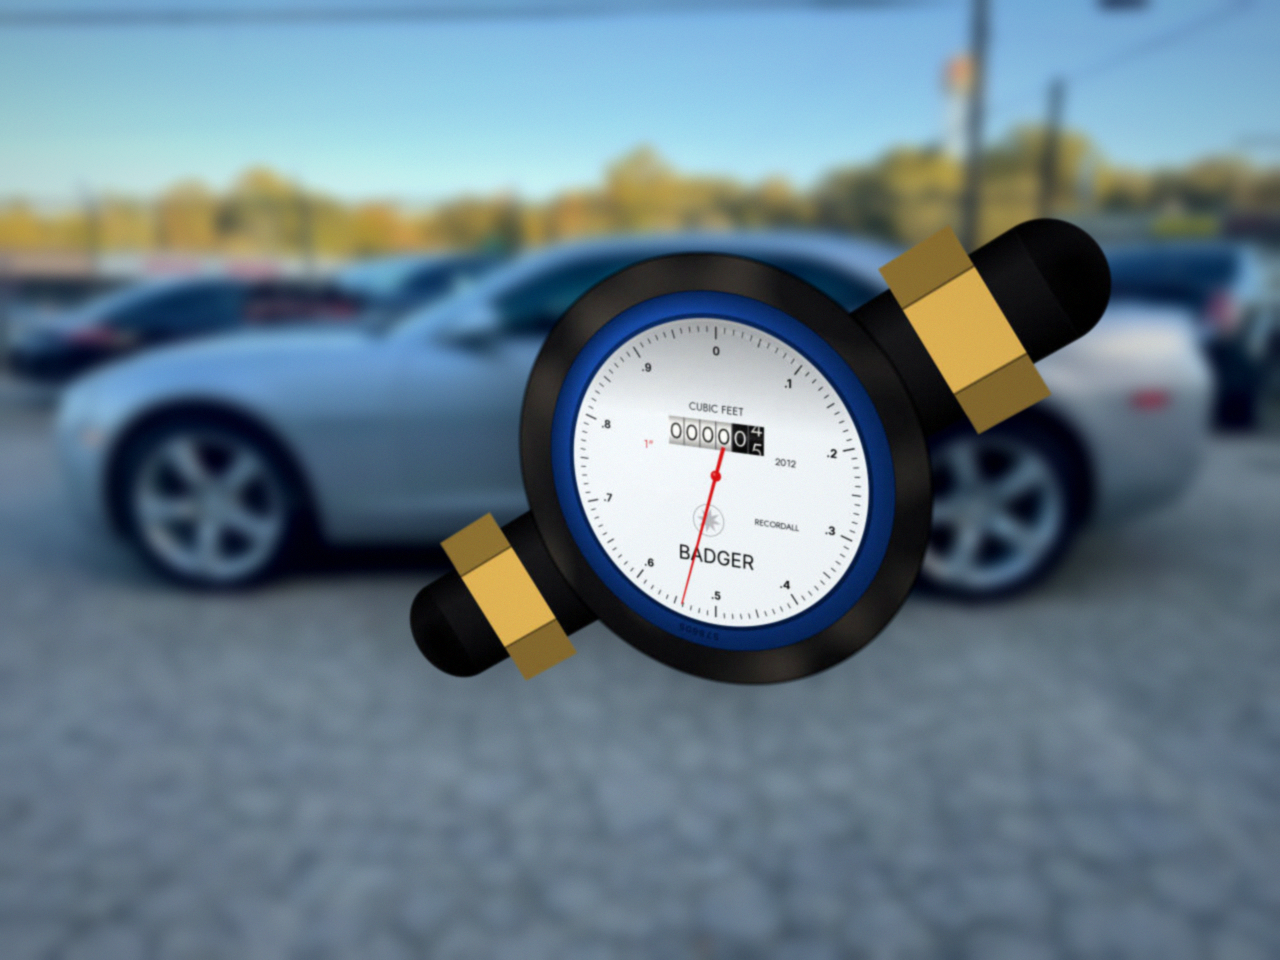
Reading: 4.54 ft³
